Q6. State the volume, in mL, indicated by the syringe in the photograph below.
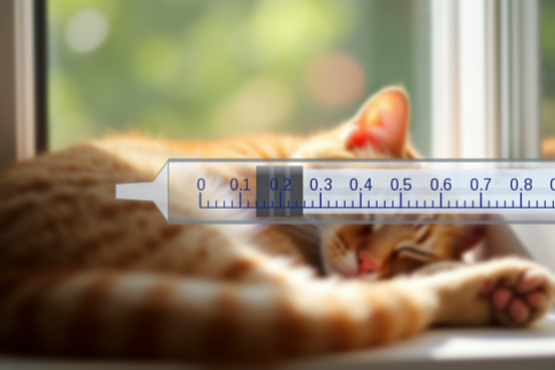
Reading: 0.14 mL
